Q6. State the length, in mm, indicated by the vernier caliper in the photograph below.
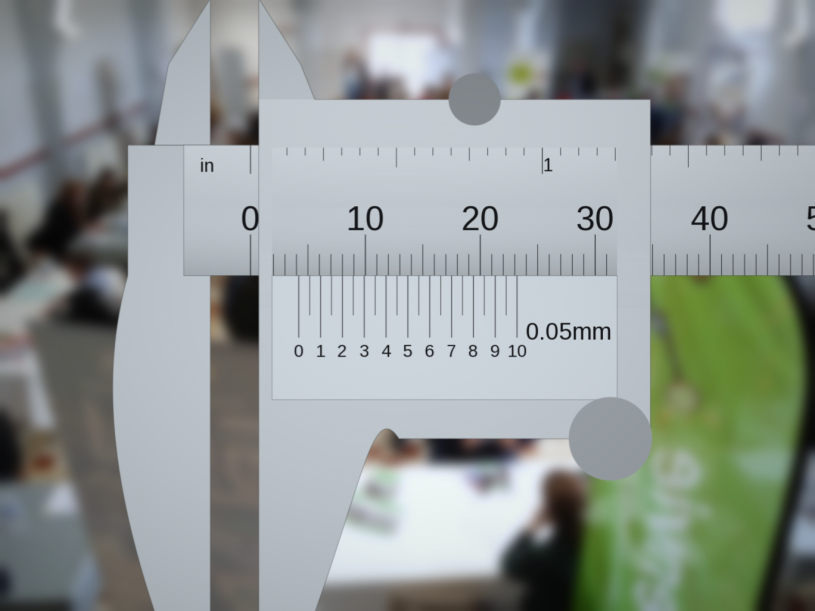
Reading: 4.2 mm
